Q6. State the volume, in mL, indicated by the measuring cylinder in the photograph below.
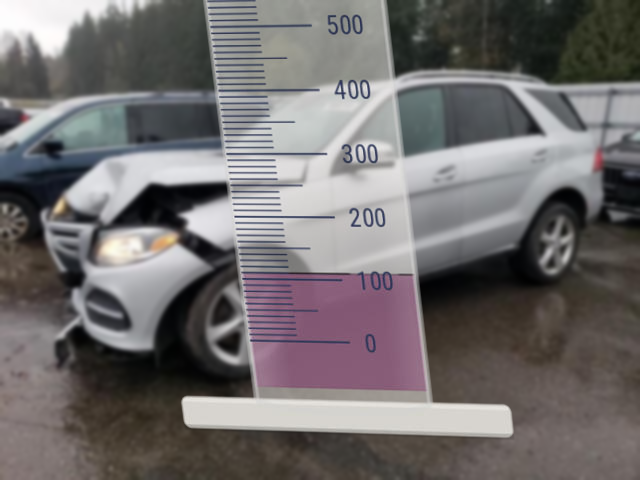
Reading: 110 mL
